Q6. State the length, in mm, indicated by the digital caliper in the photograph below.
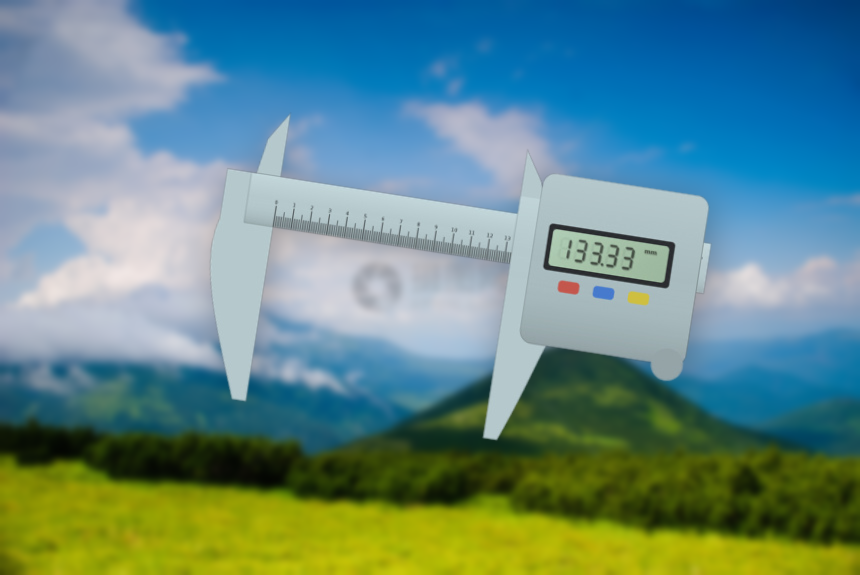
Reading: 133.33 mm
